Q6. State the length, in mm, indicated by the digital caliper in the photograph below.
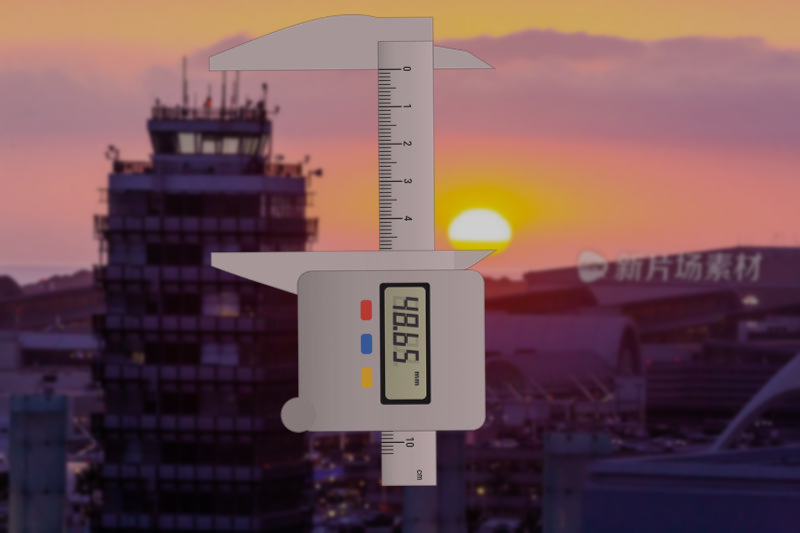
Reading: 48.65 mm
